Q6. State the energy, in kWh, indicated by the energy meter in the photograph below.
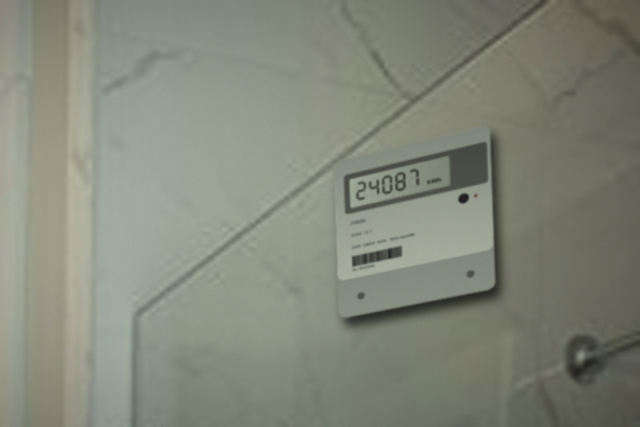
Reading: 24087 kWh
